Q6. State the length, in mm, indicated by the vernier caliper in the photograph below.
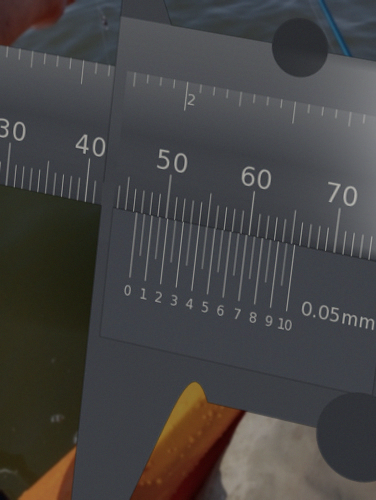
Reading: 46.4 mm
